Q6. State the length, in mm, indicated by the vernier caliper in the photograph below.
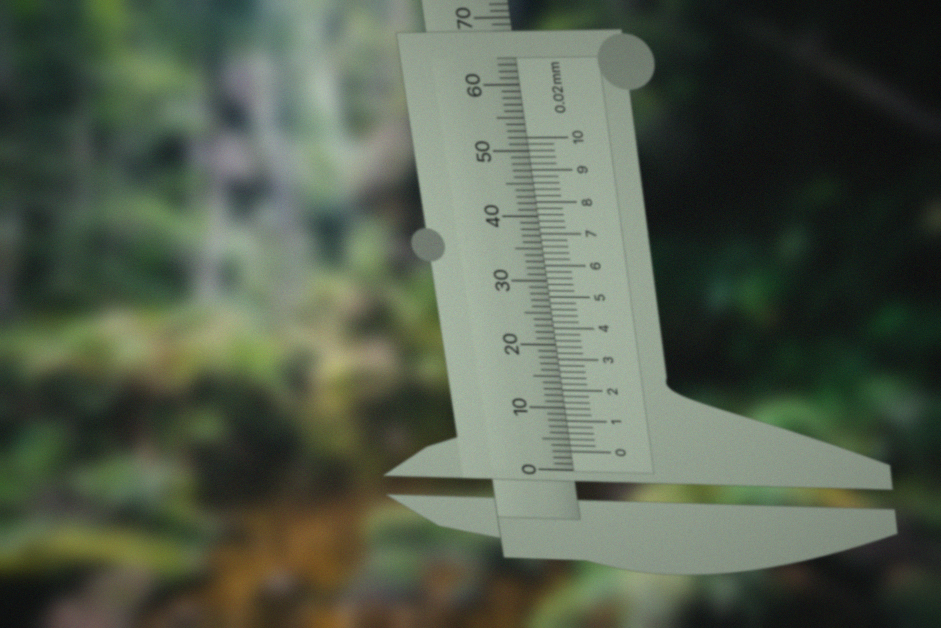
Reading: 3.0 mm
